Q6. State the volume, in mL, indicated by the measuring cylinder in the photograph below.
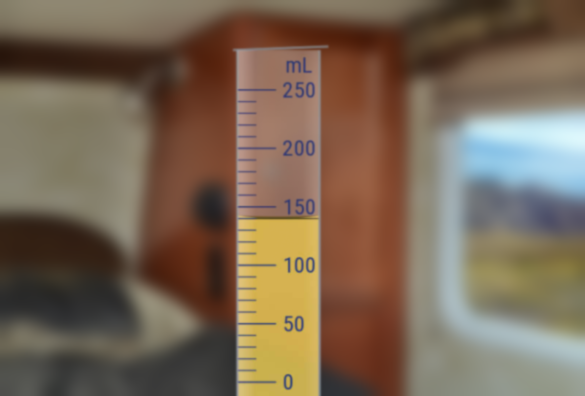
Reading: 140 mL
